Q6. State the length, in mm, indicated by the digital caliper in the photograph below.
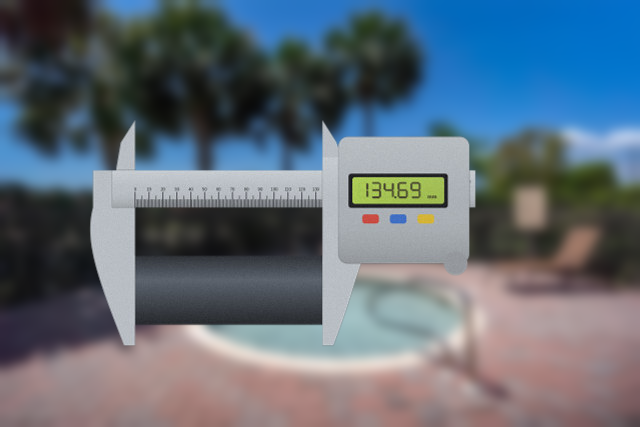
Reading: 134.69 mm
